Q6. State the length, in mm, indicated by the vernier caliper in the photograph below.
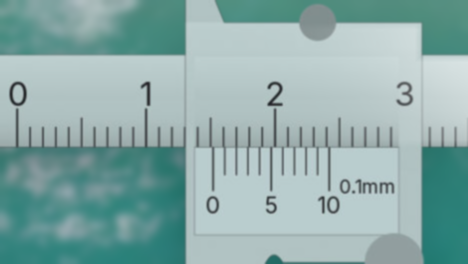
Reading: 15.2 mm
